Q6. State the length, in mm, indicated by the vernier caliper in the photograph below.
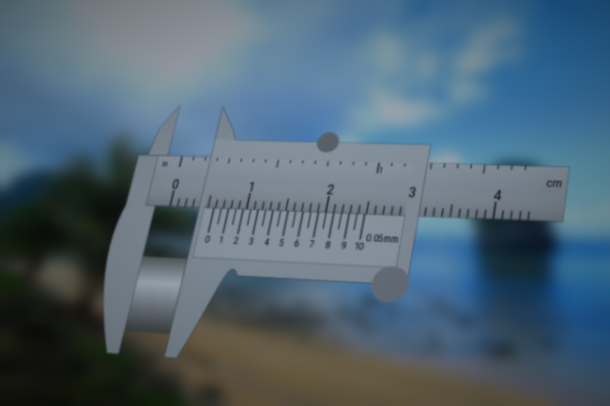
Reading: 5.8 mm
